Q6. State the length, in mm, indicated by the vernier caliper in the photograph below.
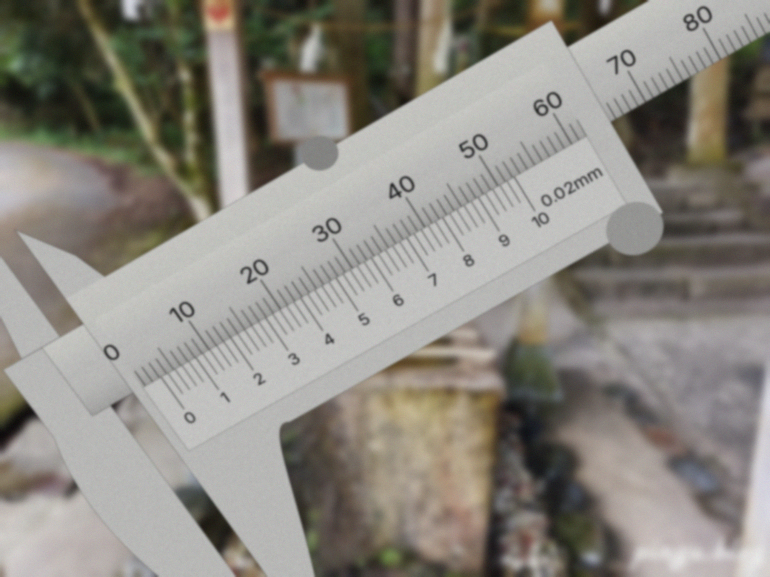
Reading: 3.2 mm
